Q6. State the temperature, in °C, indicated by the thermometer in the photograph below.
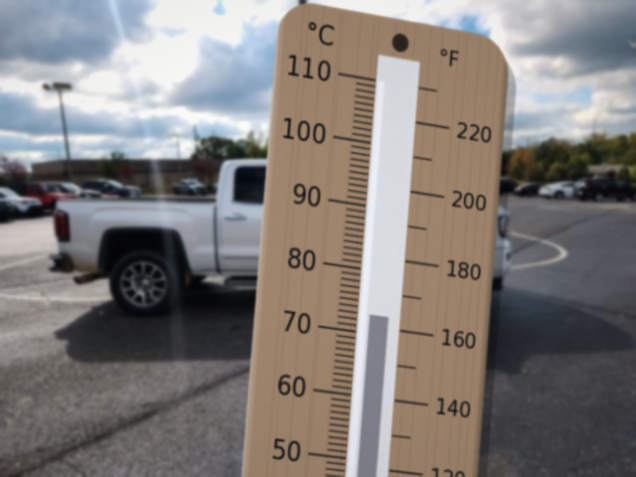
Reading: 73 °C
